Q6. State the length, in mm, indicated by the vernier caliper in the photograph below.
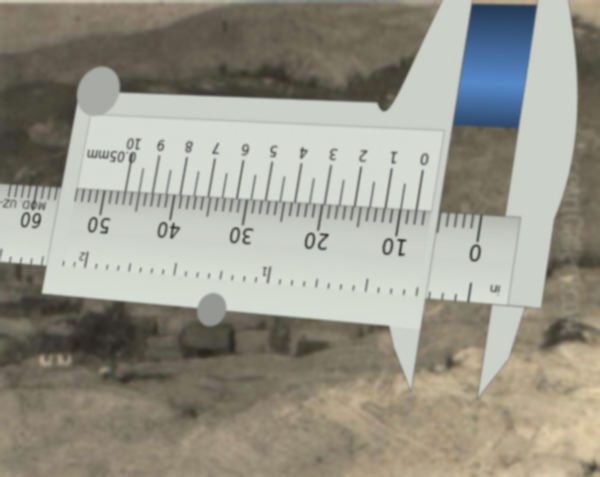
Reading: 8.0 mm
